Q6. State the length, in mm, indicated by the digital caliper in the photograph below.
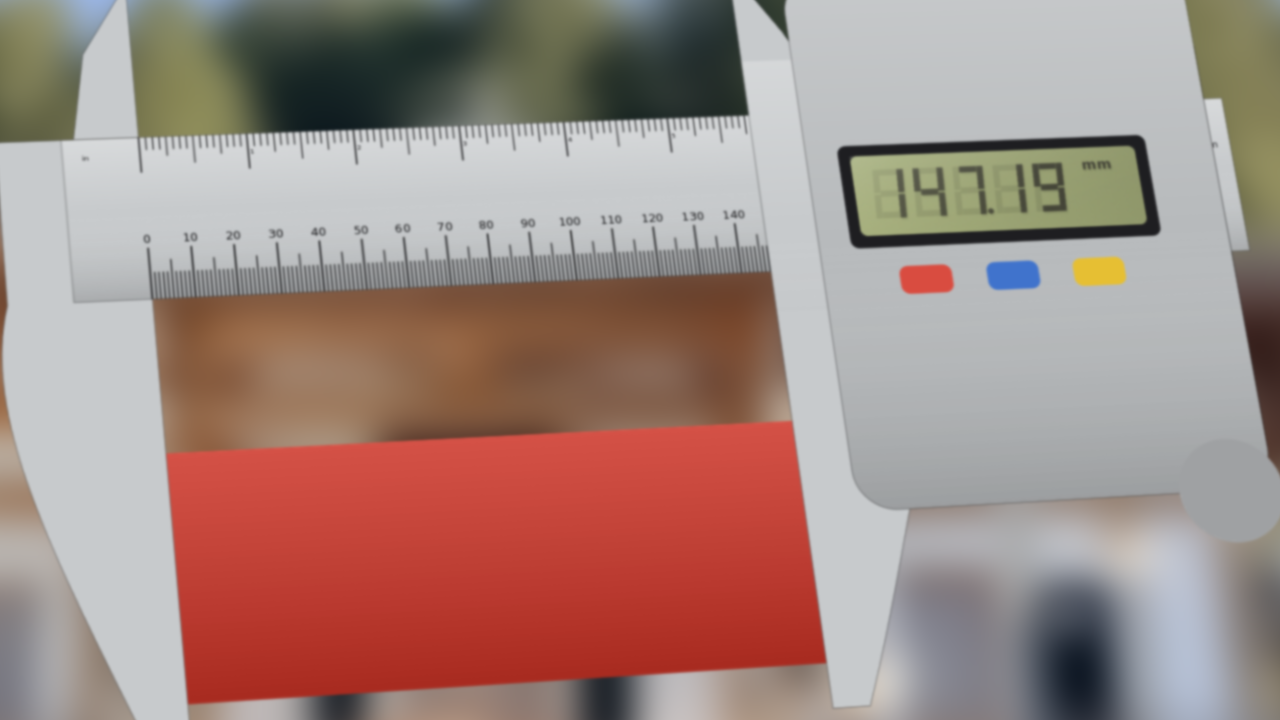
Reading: 147.19 mm
